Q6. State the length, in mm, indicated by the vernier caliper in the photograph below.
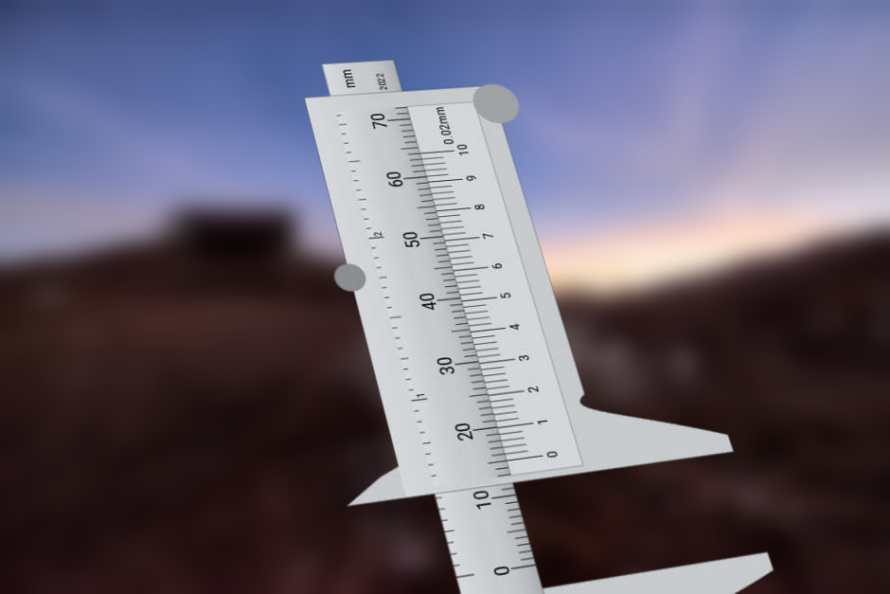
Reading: 15.0 mm
